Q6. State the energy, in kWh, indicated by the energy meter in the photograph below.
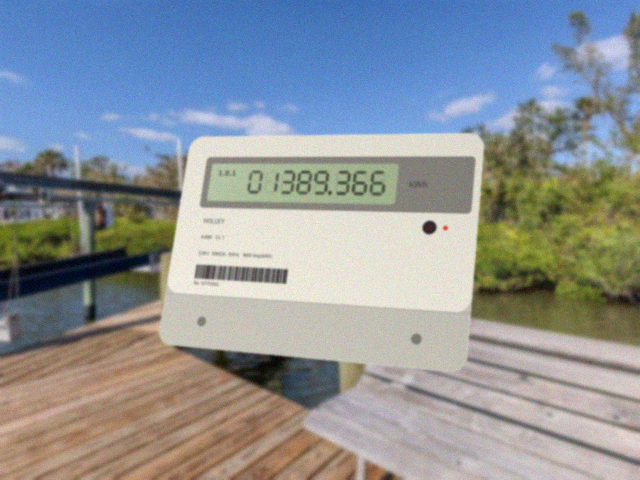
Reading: 1389.366 kWh
